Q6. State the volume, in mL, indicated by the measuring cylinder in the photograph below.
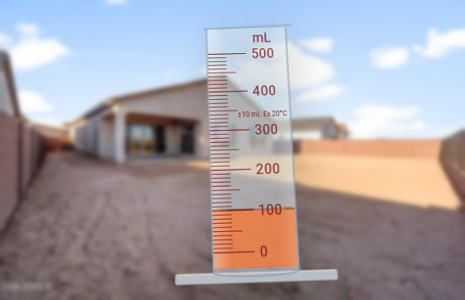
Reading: 100 mL
